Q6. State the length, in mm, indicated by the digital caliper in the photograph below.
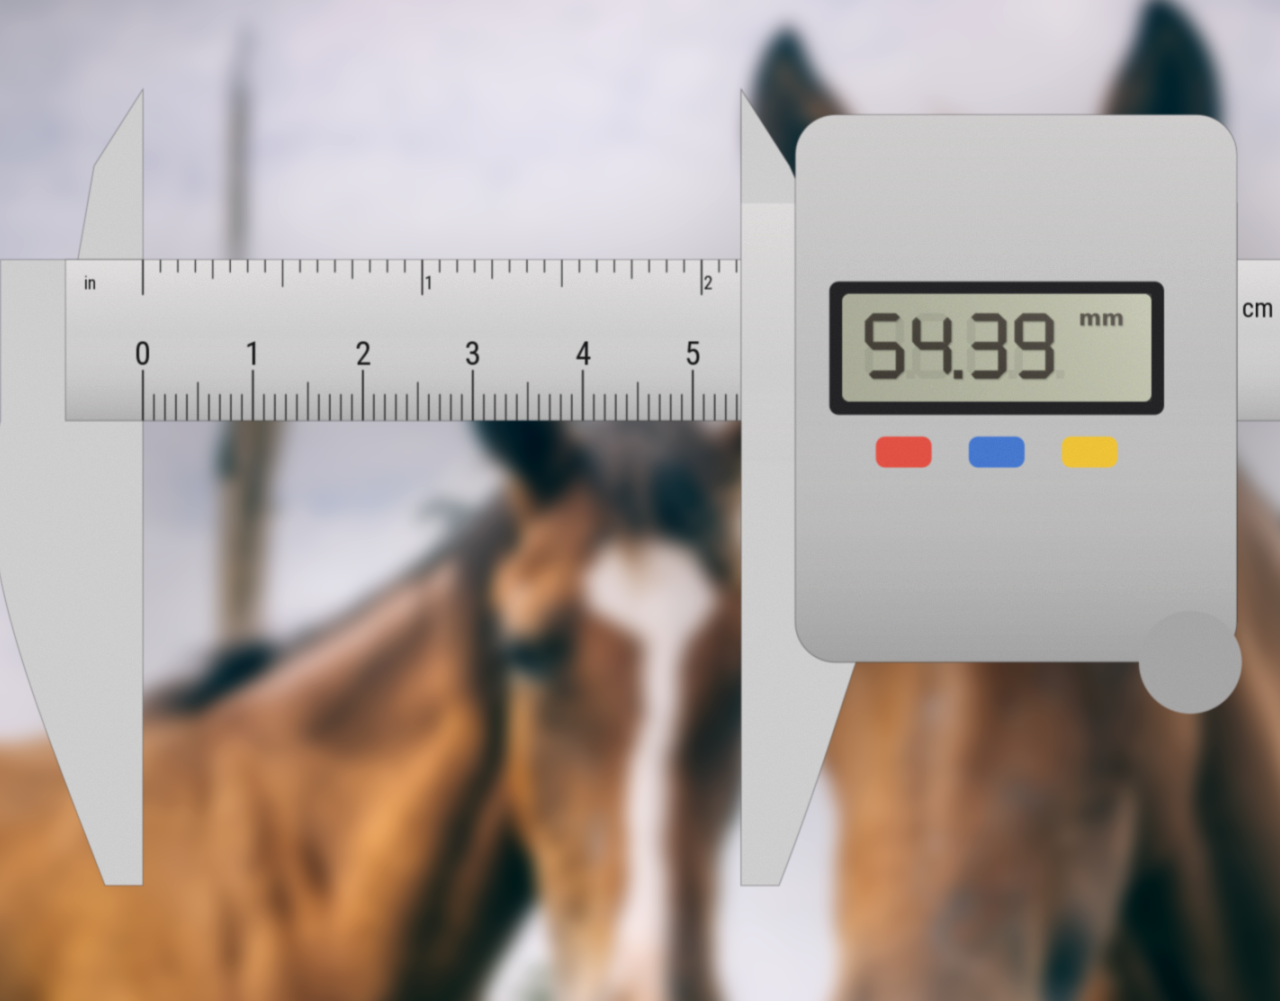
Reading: 54.39 mm
